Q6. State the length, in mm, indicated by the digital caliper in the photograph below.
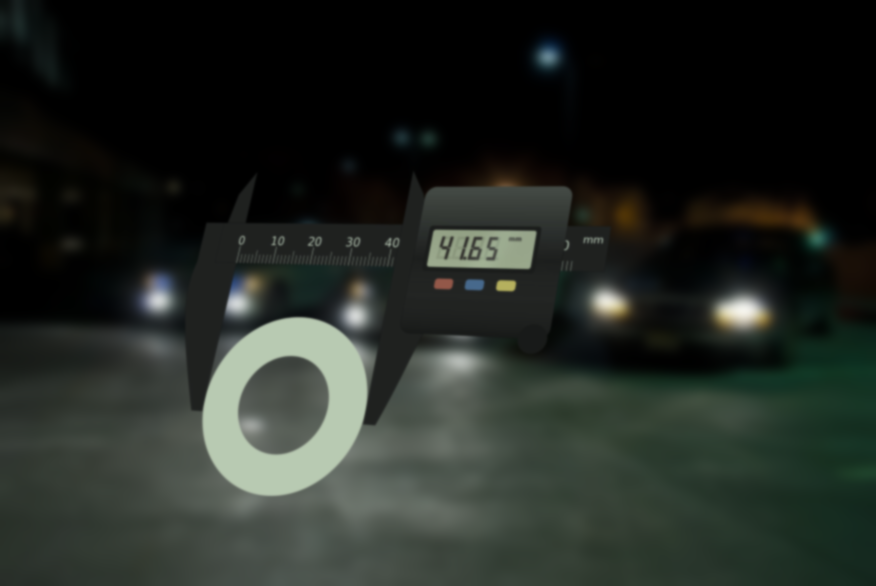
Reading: 41.65 mm
